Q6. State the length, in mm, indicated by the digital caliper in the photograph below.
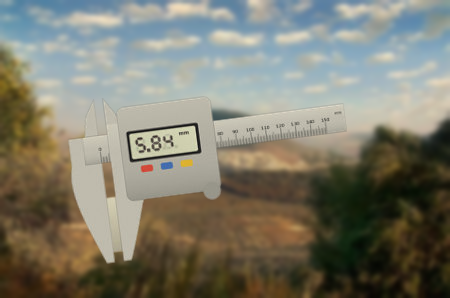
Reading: 5.84 mm
